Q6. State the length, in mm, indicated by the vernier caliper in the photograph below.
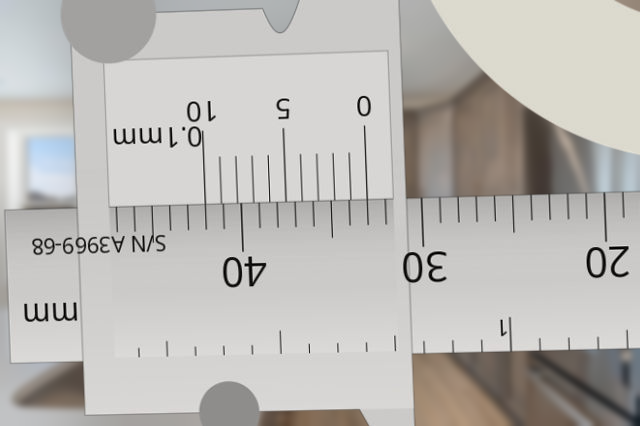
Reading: 33.0 mm
